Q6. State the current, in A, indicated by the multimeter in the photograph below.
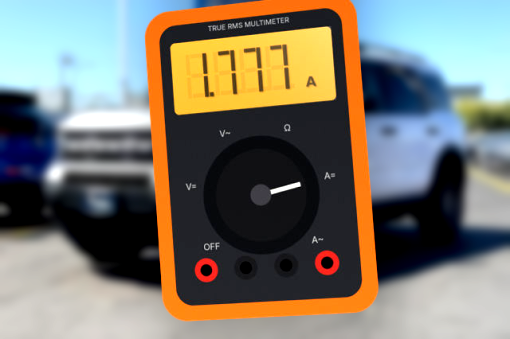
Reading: 1.777 A
